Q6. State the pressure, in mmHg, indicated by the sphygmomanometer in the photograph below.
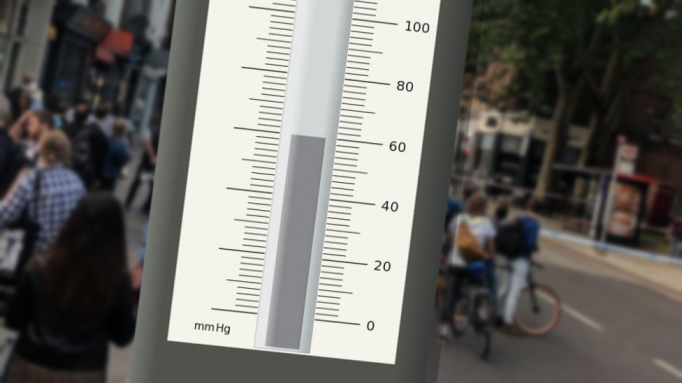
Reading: 60 mmHg
